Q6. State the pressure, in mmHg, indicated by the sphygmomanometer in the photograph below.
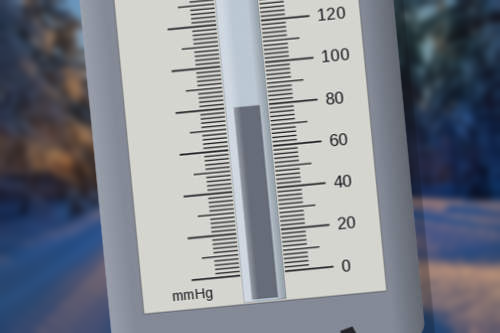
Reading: 80 mmHg
